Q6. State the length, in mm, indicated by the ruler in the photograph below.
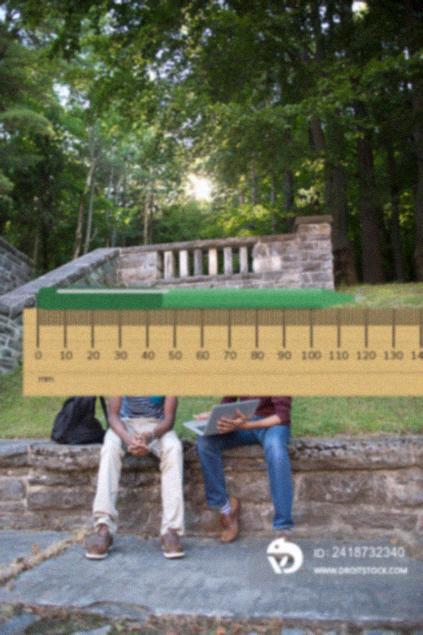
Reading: 120 mm
